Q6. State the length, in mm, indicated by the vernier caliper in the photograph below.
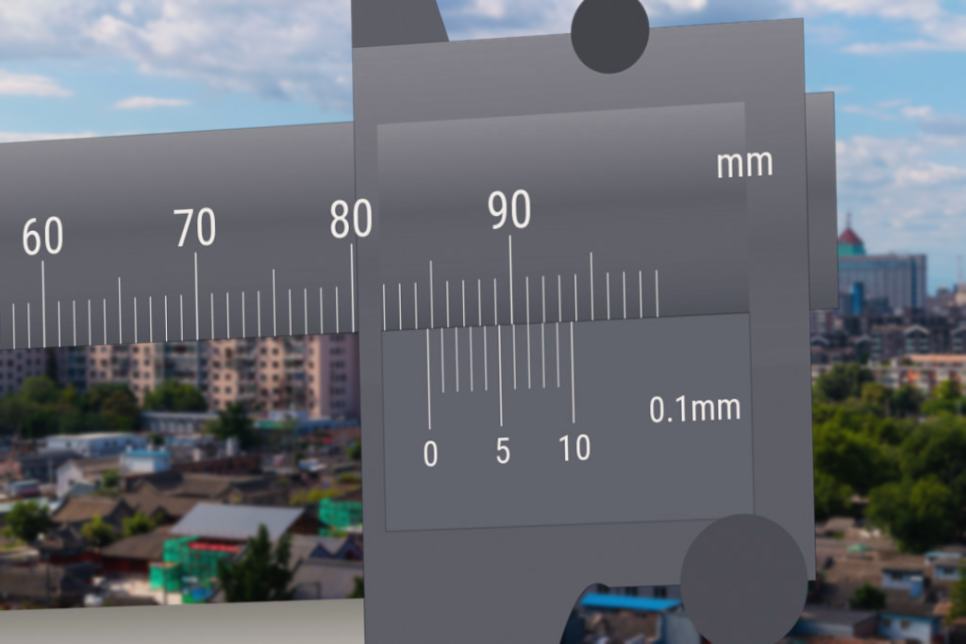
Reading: 84.7 mm
